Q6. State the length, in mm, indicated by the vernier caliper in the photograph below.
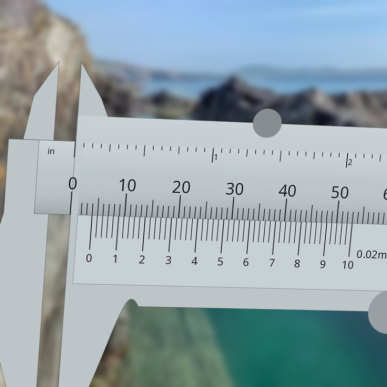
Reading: 4.0 mm
